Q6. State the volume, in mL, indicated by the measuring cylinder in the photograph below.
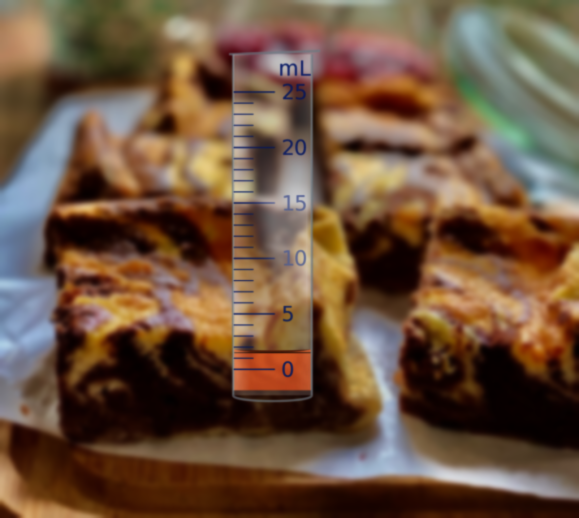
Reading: 1.5 mL
